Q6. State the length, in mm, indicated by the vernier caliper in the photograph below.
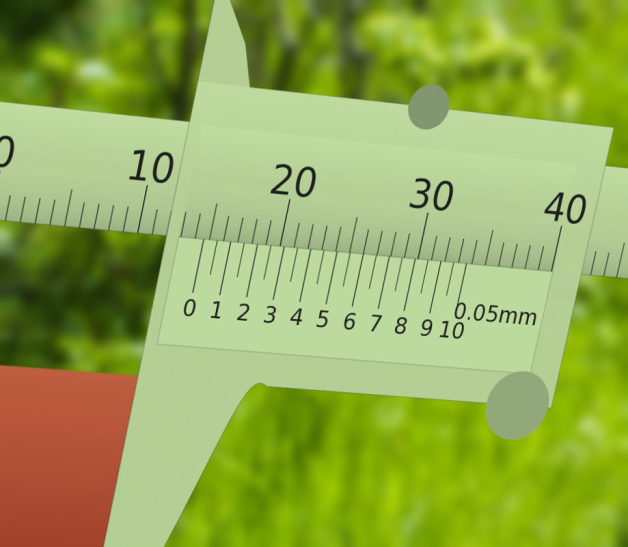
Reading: 14.6 mm
